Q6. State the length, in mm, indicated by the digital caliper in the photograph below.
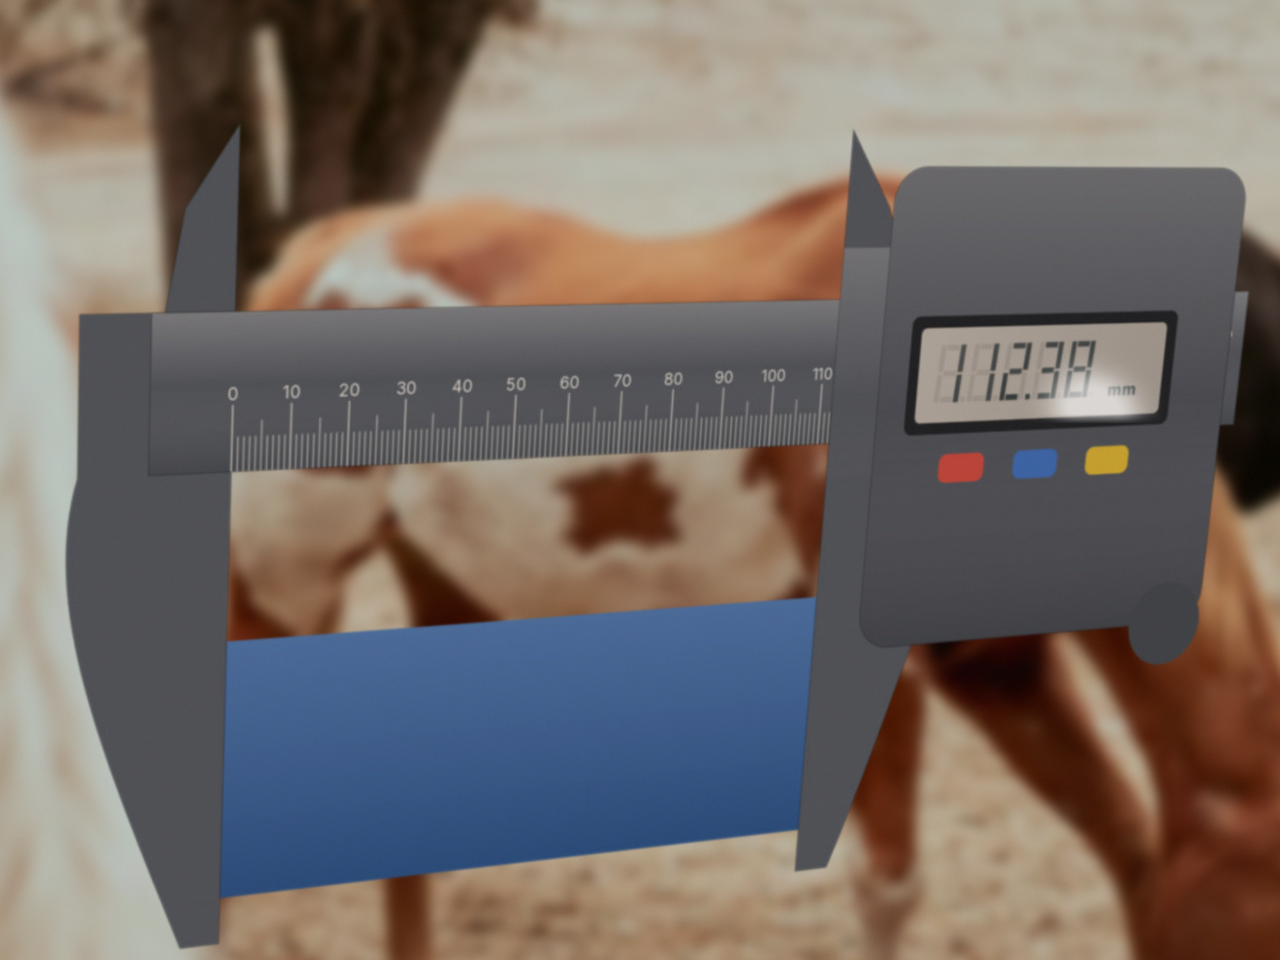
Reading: 112.38 mm
